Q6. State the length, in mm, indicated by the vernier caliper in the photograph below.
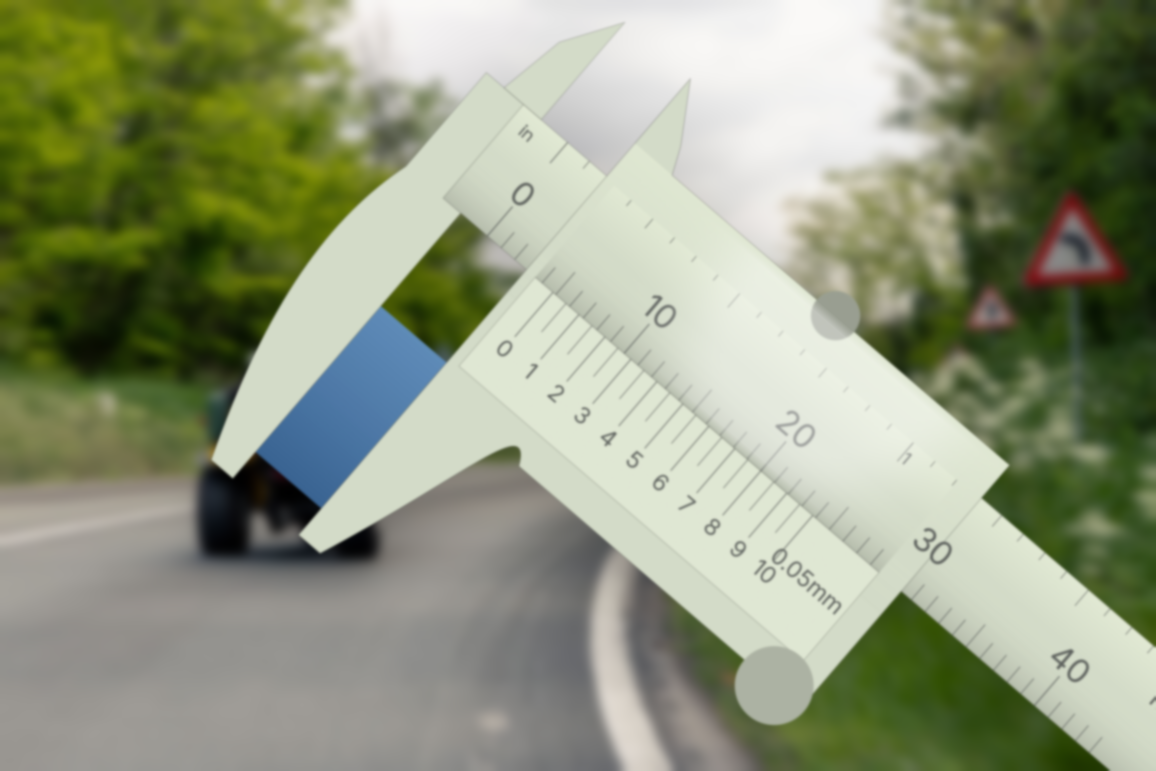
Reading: 4.8 mm
